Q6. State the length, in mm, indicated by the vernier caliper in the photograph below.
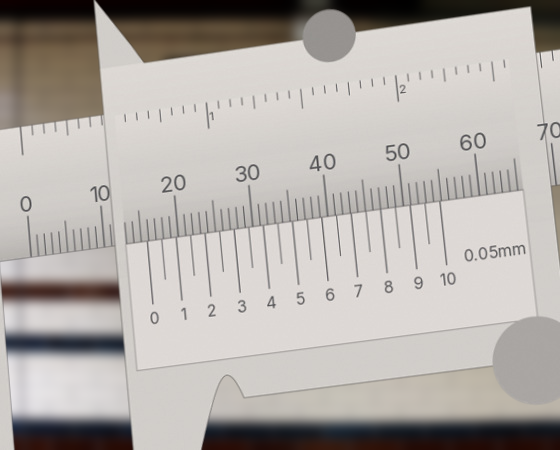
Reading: 15.8 mm
